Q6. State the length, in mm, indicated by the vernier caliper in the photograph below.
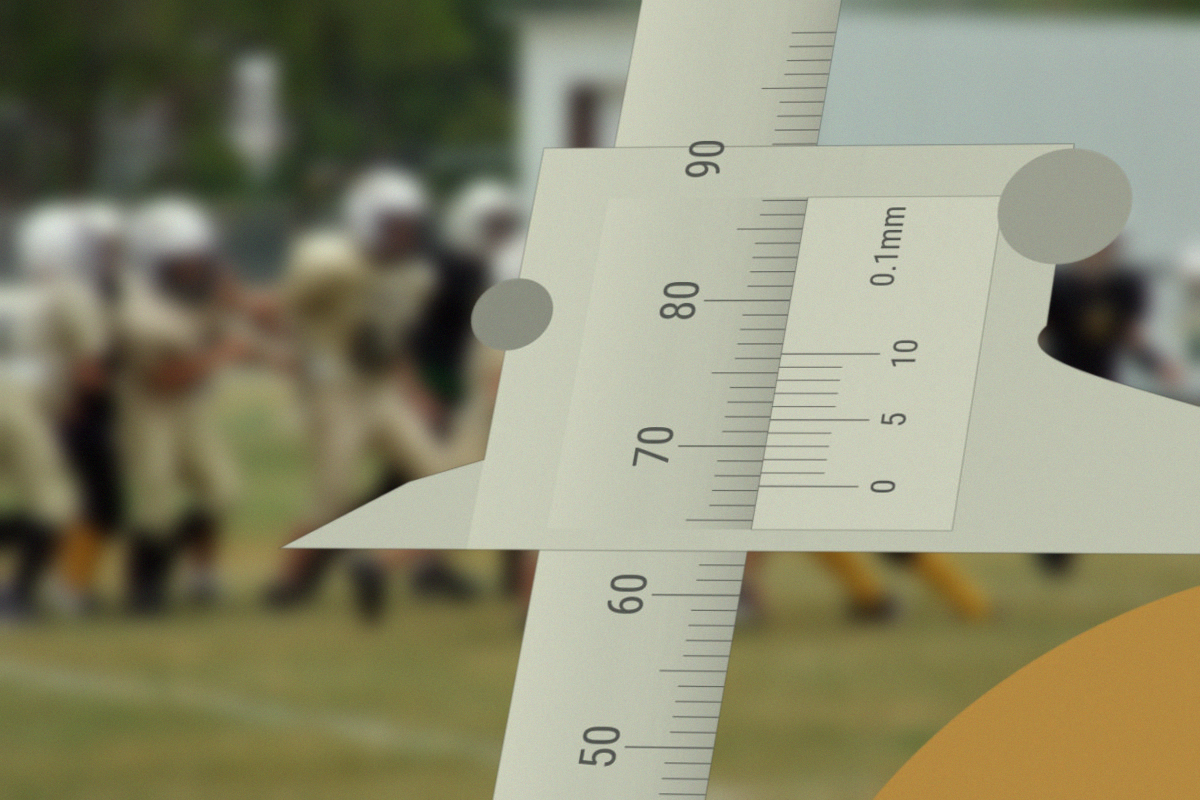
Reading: 67.3 mm
